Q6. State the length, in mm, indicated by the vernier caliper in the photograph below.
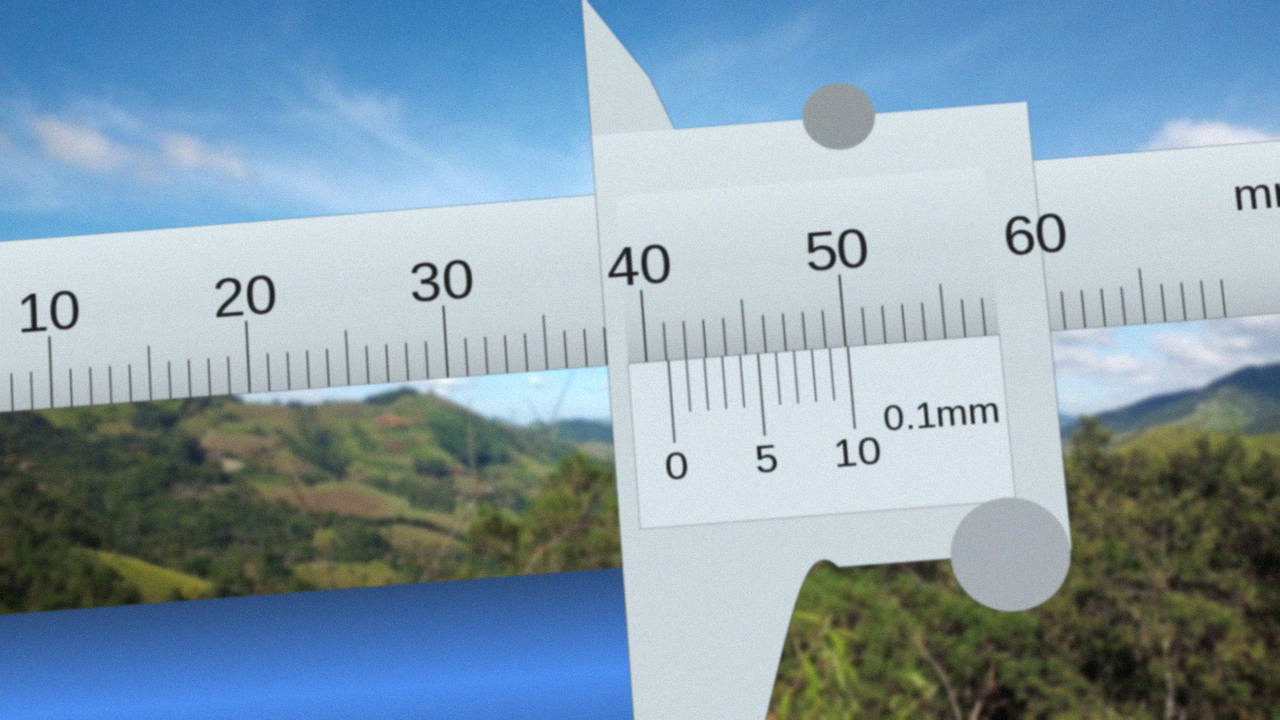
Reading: 41.1 mm
